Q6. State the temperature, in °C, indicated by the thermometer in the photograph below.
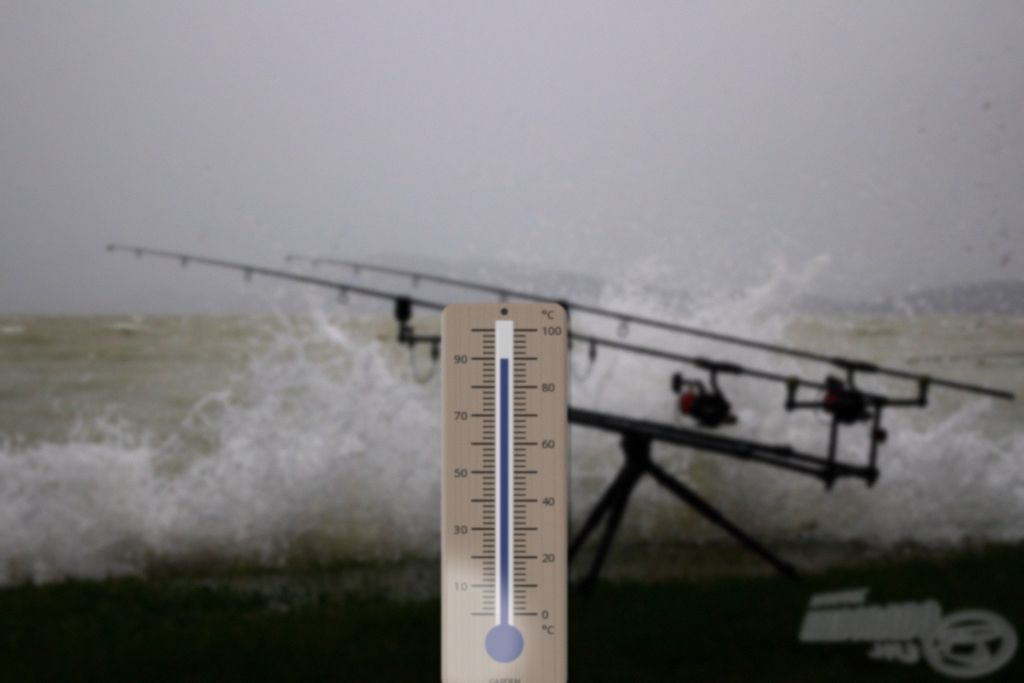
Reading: 90 °C
